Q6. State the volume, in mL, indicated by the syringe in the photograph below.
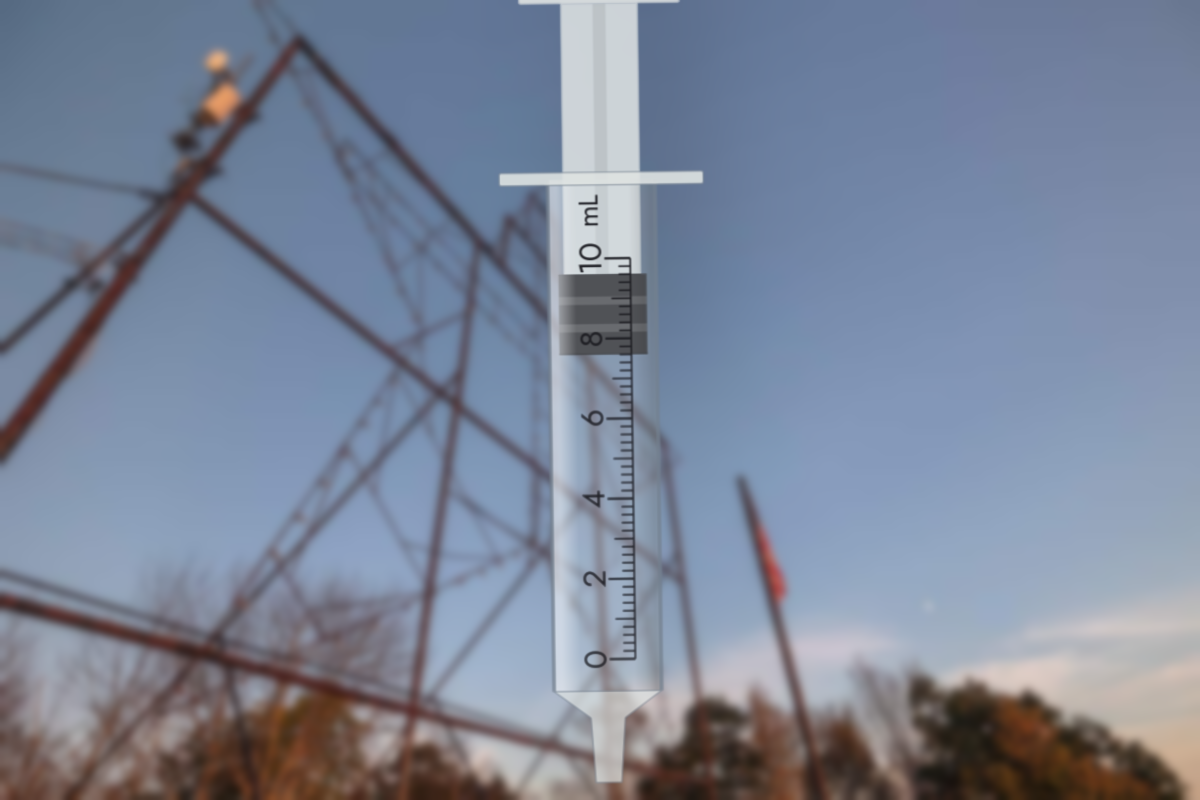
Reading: 7.6 mL
